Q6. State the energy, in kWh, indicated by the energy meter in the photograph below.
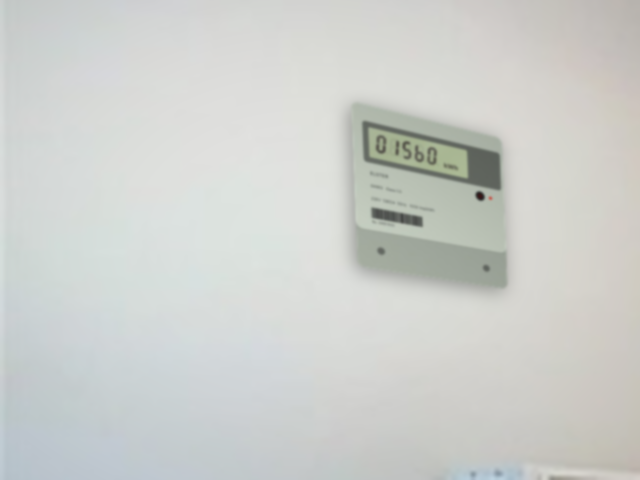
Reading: 1560 kWh
